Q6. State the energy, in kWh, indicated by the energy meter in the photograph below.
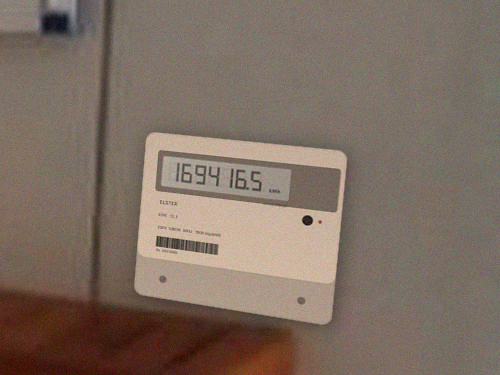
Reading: 169416.5 kWh
